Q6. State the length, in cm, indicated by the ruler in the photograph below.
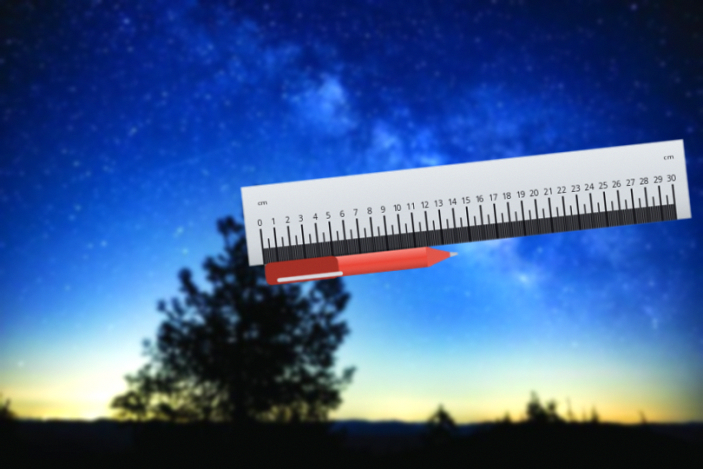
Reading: 14 cm
